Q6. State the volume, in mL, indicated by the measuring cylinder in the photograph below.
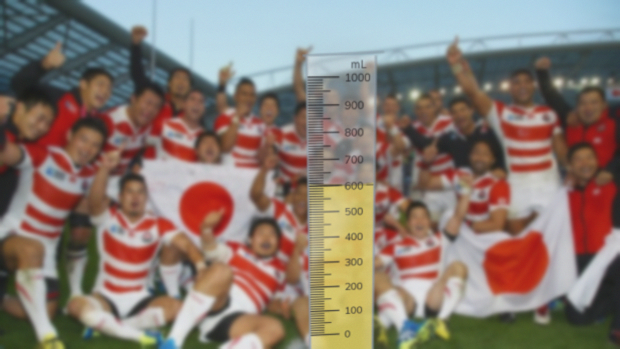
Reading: 600 mL
